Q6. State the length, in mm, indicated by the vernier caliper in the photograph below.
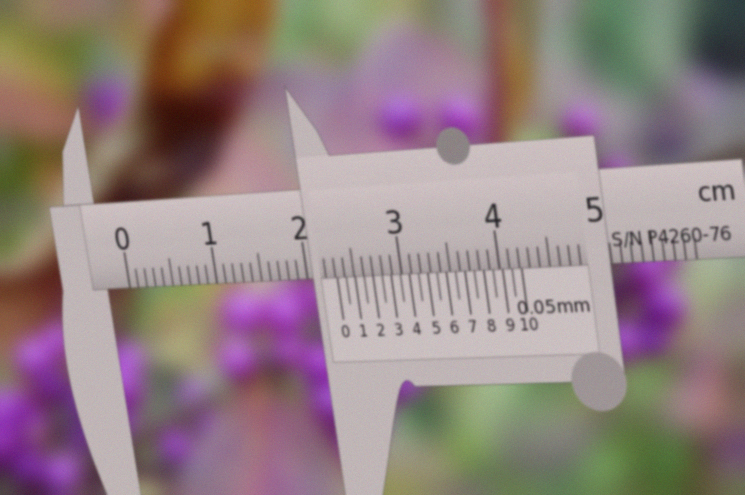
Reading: 23.2 mm
